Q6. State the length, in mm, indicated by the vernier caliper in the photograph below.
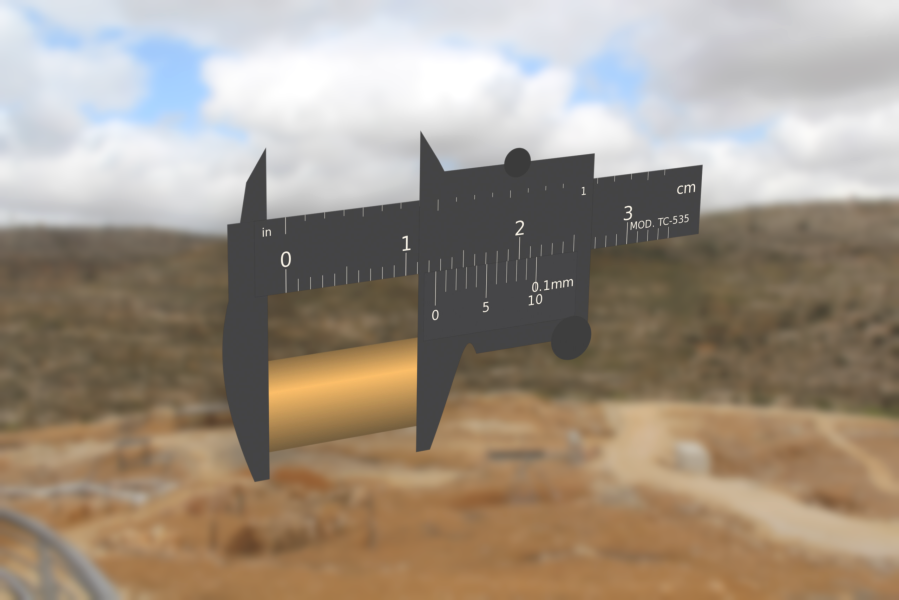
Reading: 12.6 mm
